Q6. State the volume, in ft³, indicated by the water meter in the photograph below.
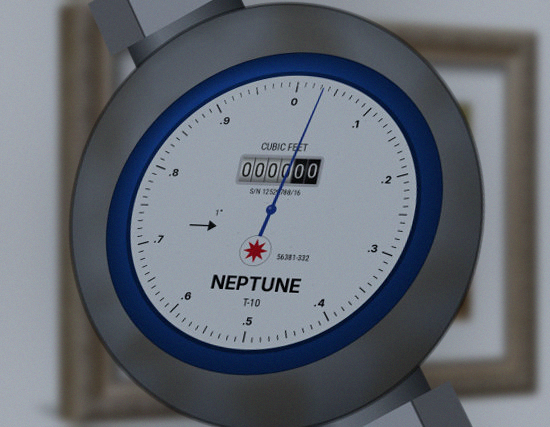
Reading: 0.03 ft³
